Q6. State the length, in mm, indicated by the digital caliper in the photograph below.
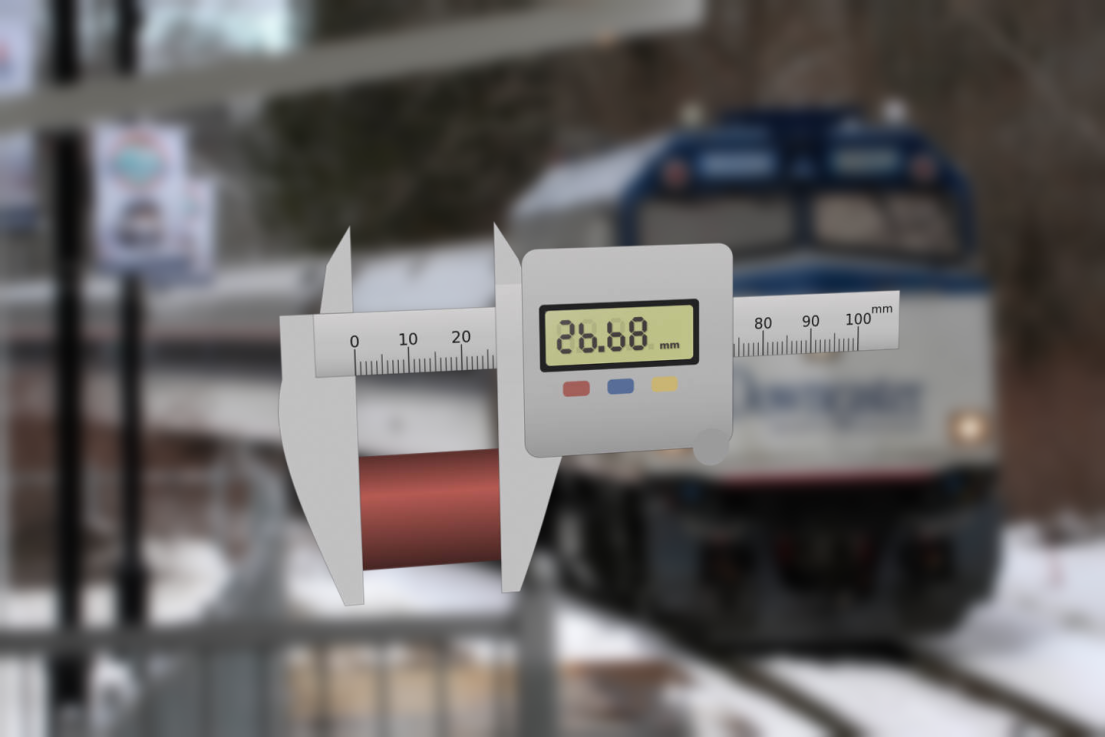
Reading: 26.68 mm
